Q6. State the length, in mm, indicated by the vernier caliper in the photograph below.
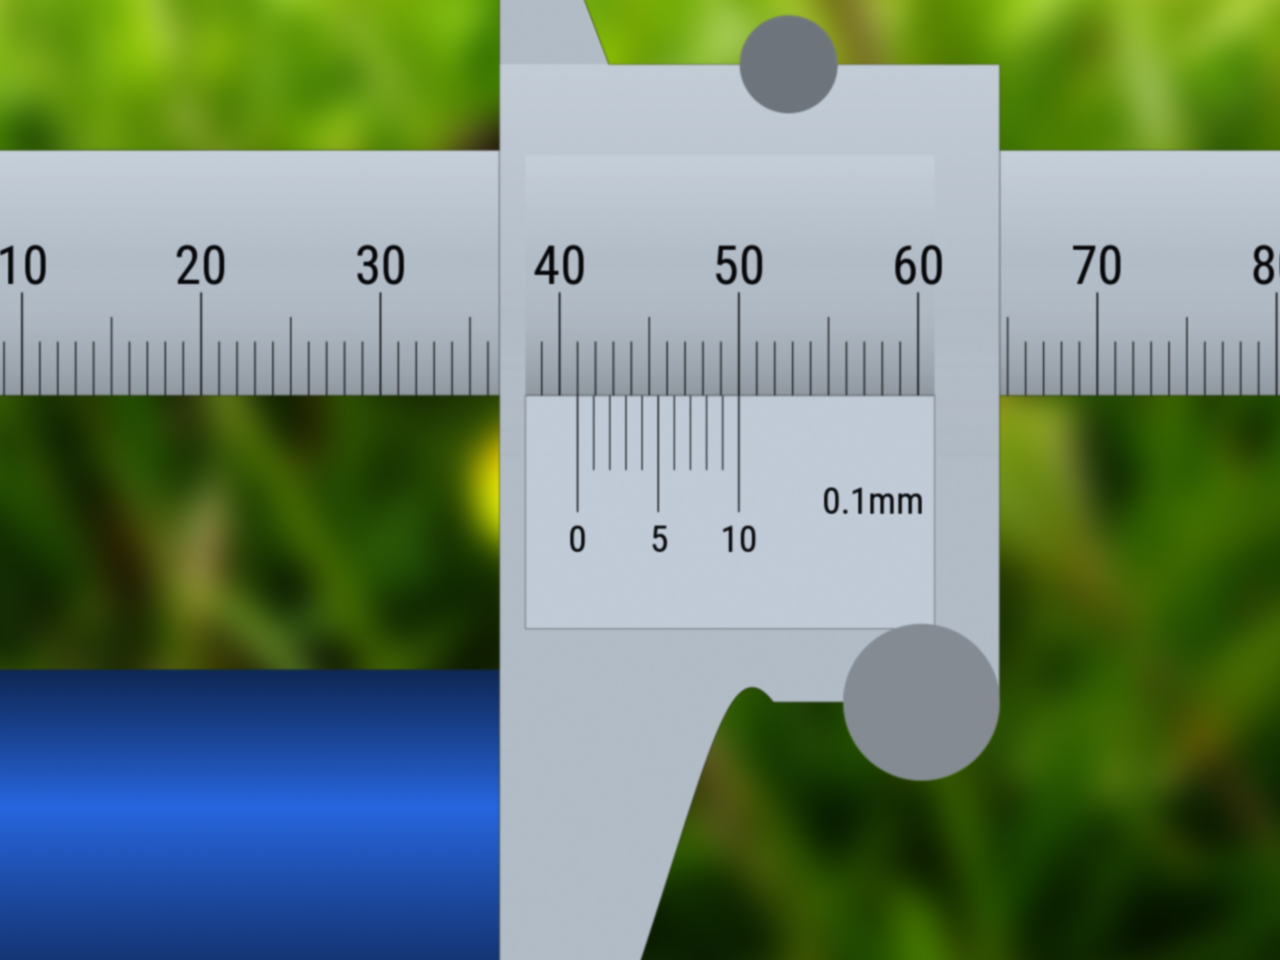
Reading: 41.0 mm
